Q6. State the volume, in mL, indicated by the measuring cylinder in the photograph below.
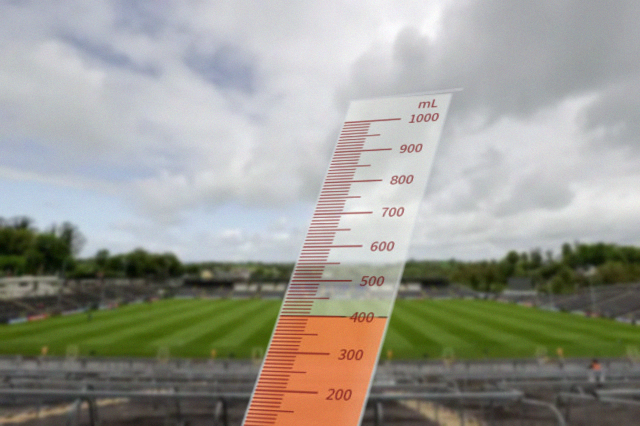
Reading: 400 mL
